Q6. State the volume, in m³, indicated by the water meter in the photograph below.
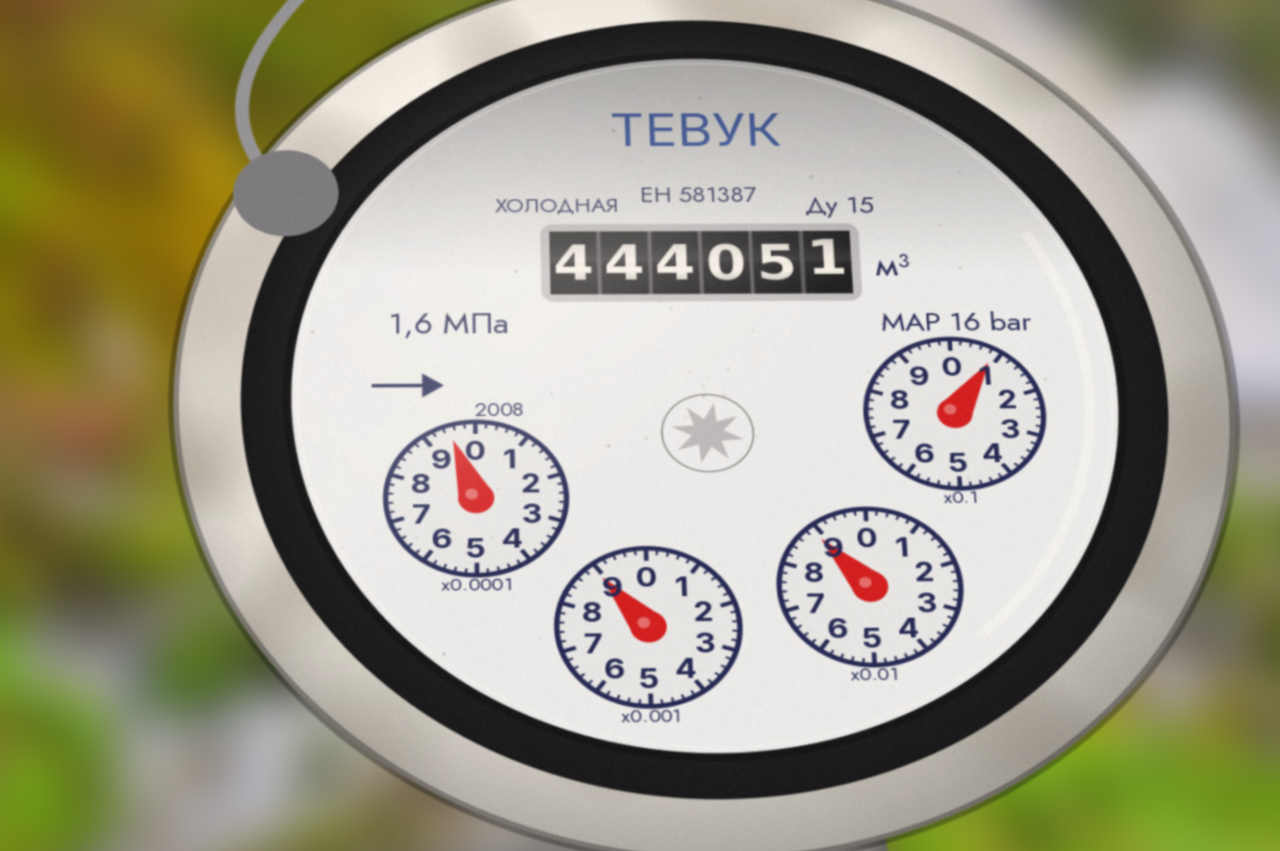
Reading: 444051.0889 m³
